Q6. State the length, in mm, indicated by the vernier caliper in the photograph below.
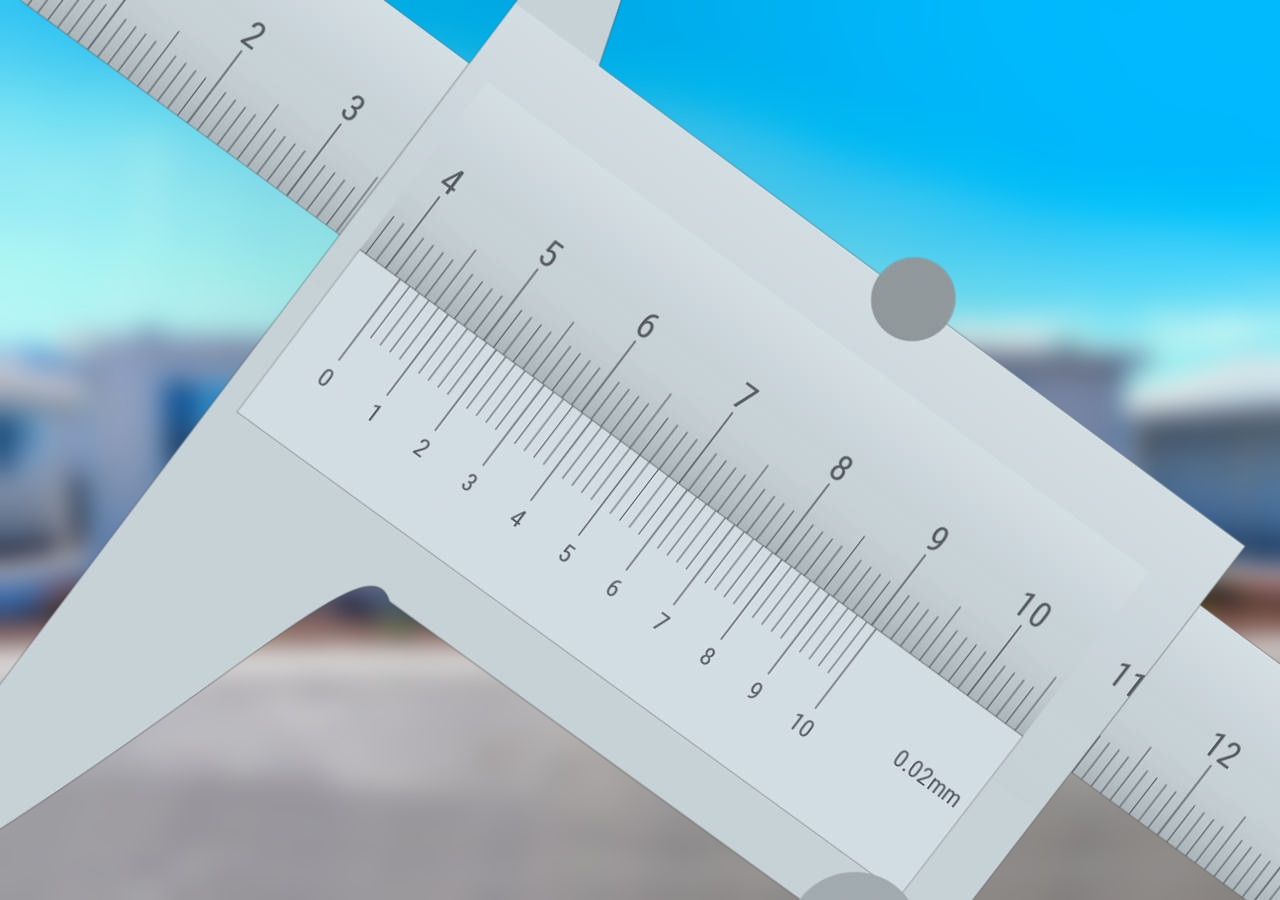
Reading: 41.5 mm
